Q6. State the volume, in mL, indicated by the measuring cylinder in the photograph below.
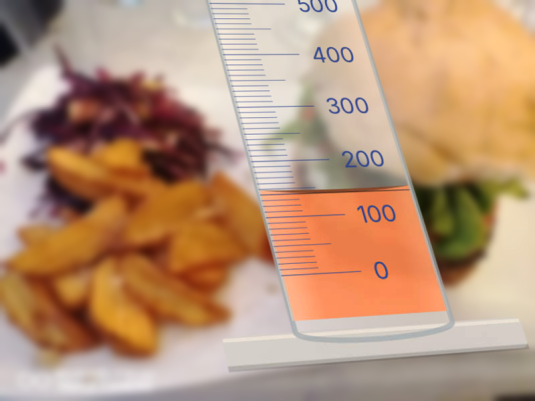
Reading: 140 mL
